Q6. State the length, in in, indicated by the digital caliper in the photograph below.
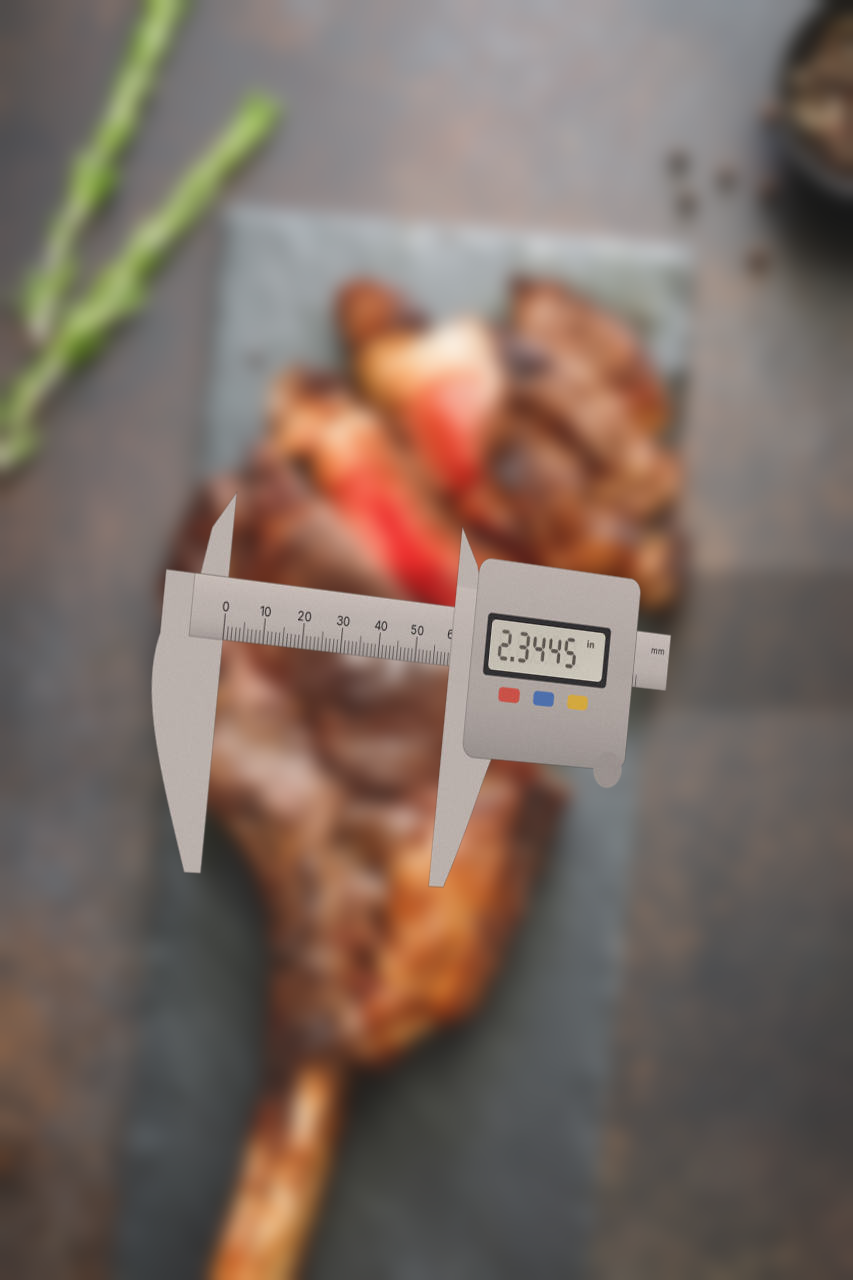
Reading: 2.3445 in
